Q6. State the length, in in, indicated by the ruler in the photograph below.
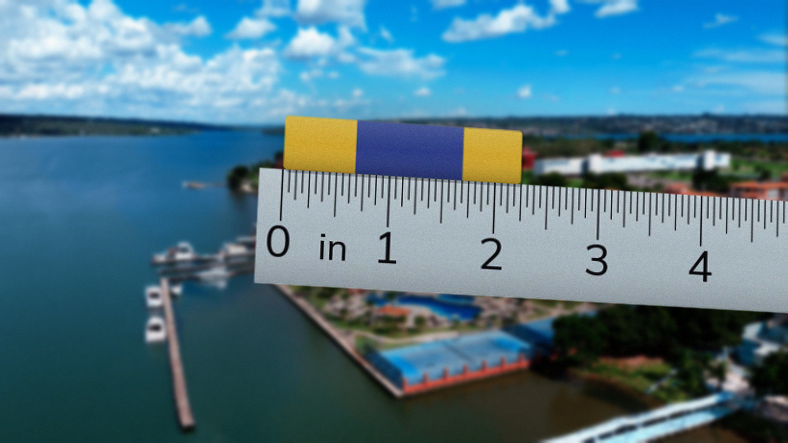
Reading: 2.25 in
